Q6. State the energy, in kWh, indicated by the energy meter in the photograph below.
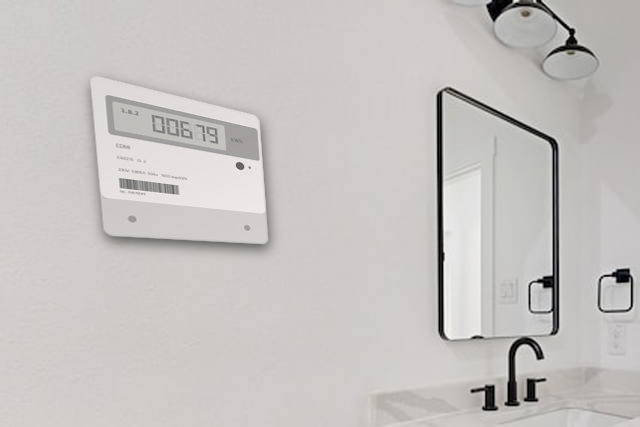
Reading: 679 kWh
